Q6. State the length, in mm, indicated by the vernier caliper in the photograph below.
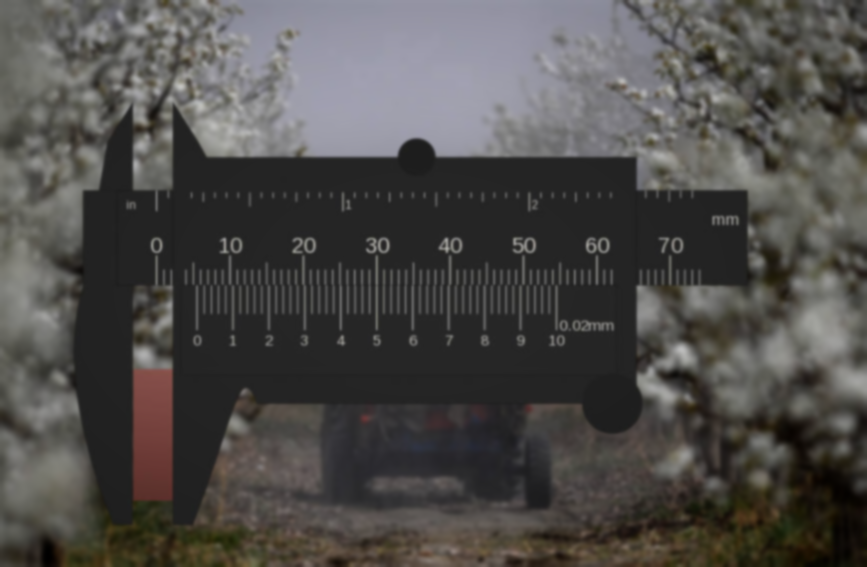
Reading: 5.5 mm
